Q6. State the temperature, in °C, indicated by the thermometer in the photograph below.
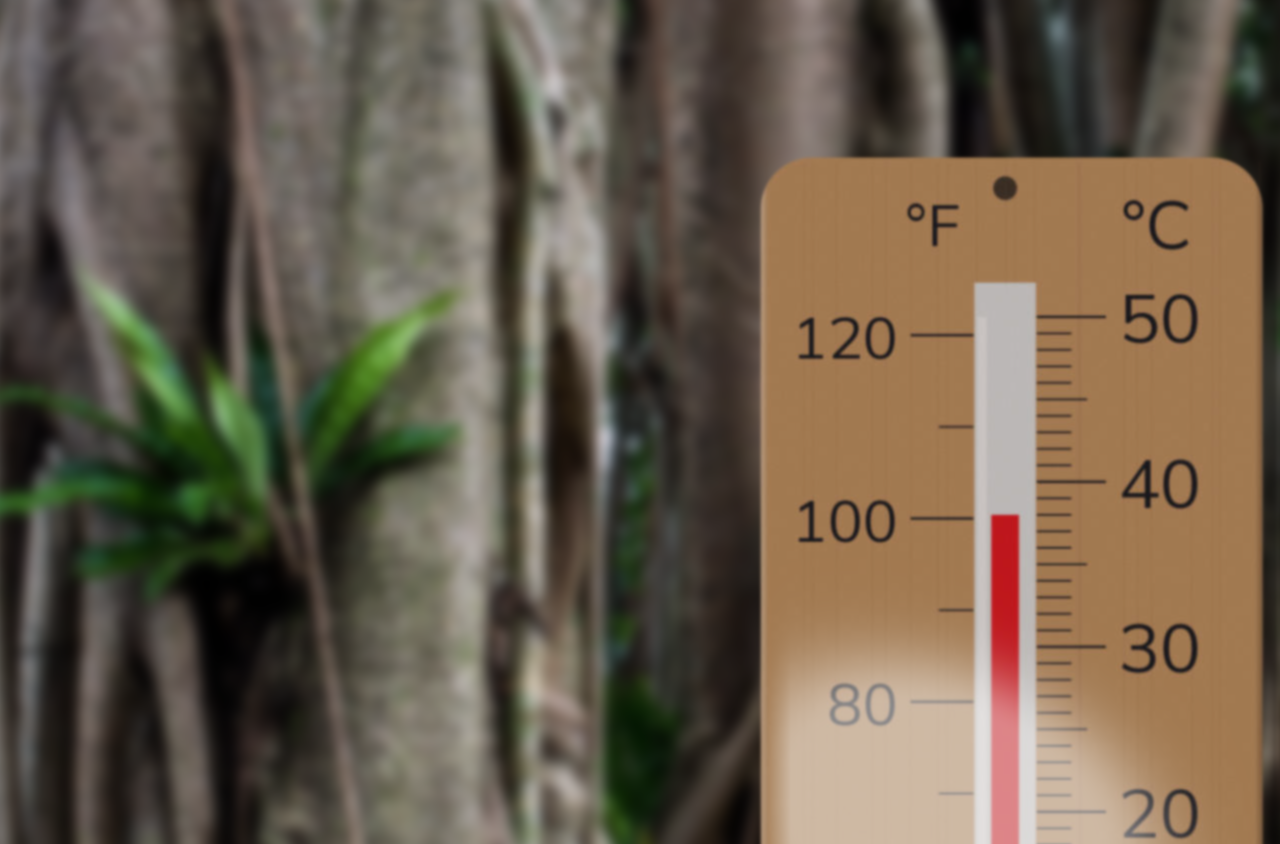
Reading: 38 °C
